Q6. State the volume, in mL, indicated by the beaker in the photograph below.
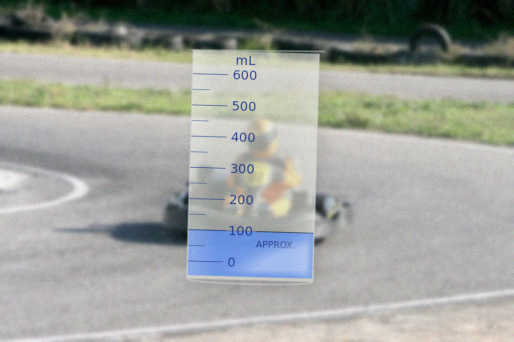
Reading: 100 mL
